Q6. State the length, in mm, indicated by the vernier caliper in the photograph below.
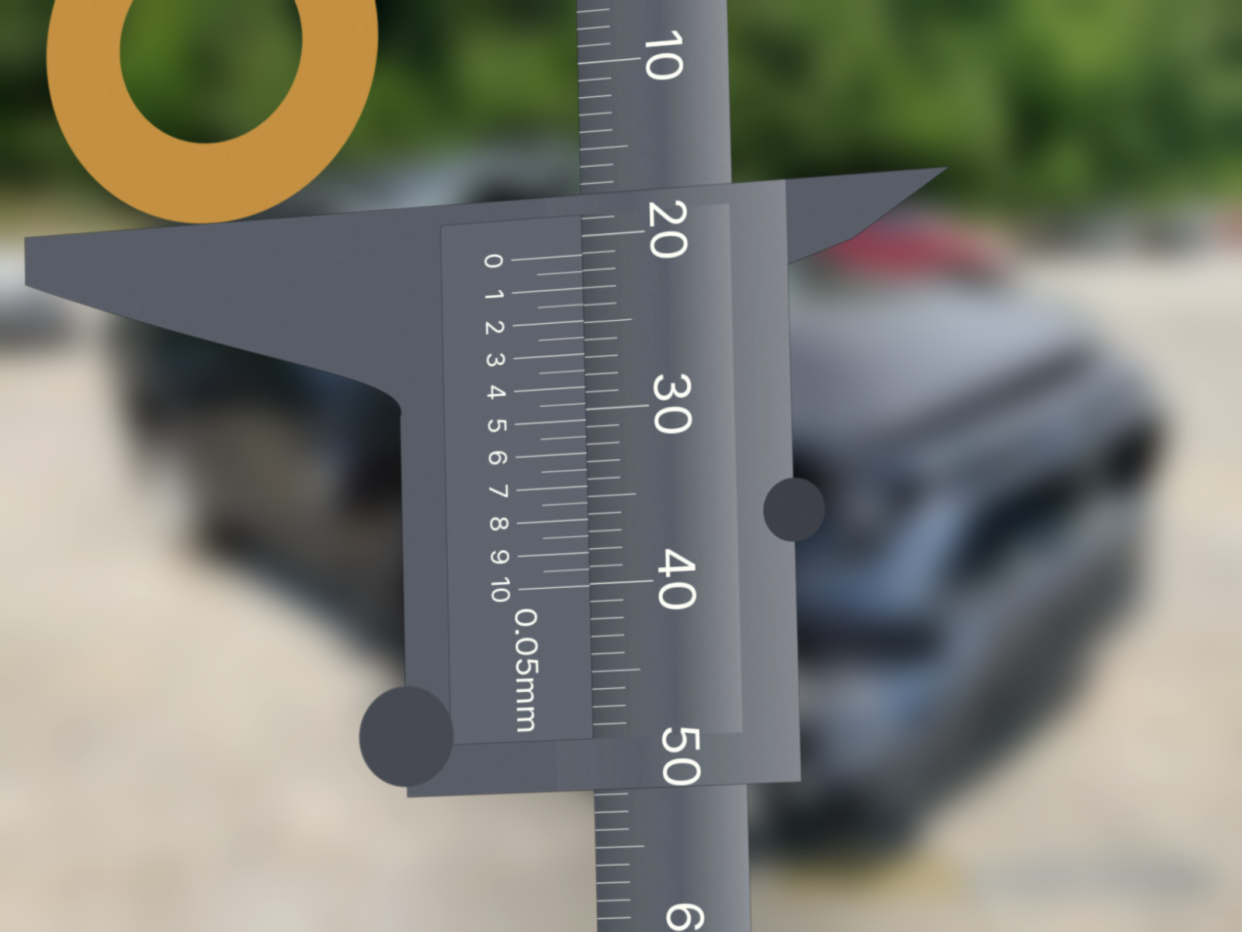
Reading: 21.1 mm
